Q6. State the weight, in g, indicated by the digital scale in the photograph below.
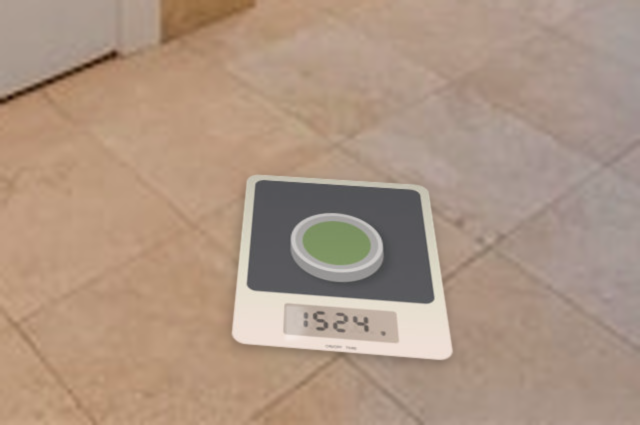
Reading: 1524 g
